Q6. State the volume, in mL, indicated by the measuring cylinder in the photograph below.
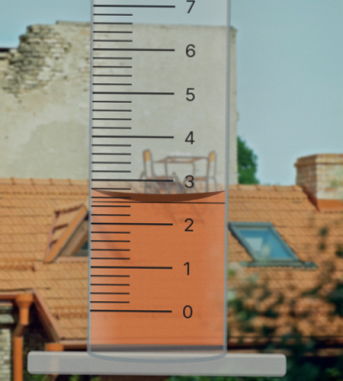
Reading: 2.5 mL
